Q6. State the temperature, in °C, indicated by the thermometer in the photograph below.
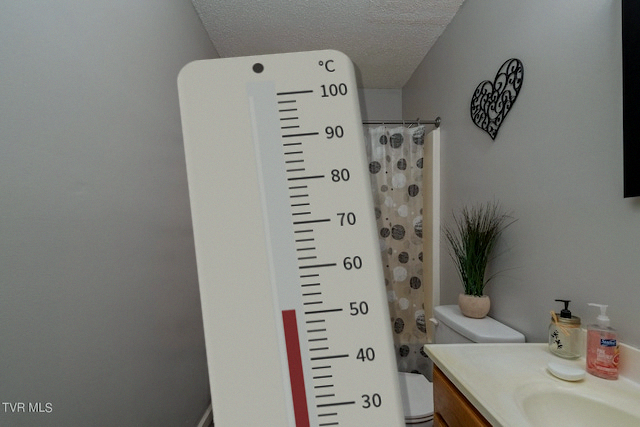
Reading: 51 °C
